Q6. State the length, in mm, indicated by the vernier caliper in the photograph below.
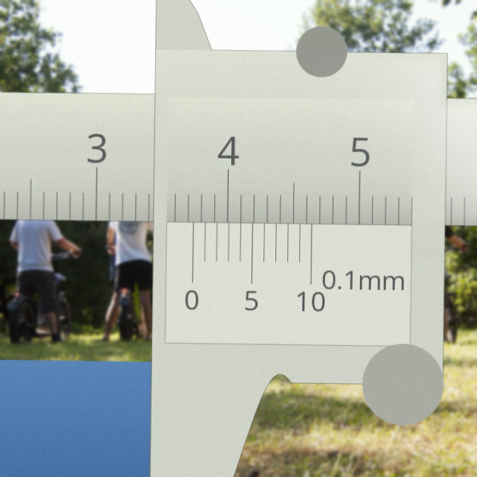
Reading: 37.4 mm
